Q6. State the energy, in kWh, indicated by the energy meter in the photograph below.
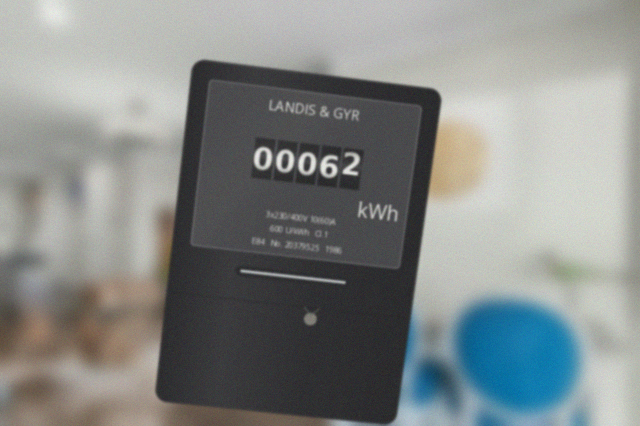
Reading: 62 kWh
